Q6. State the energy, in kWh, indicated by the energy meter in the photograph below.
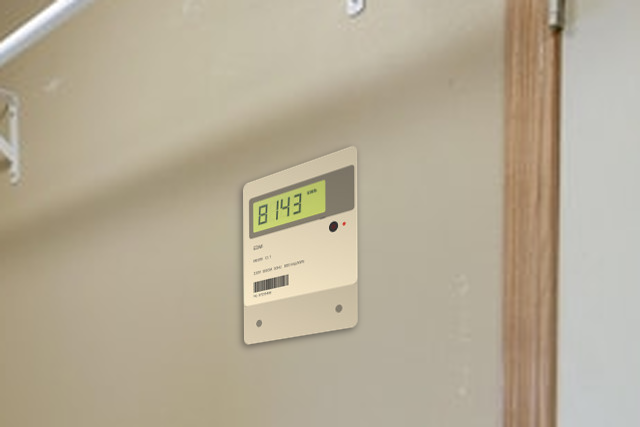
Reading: 8143 kWh
